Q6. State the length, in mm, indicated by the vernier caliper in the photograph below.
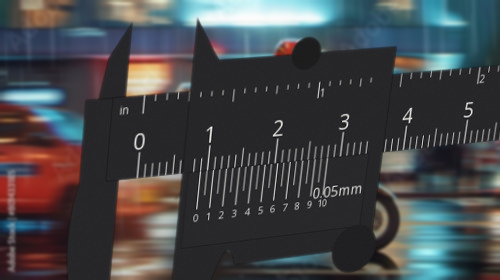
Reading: 9.0 mm
